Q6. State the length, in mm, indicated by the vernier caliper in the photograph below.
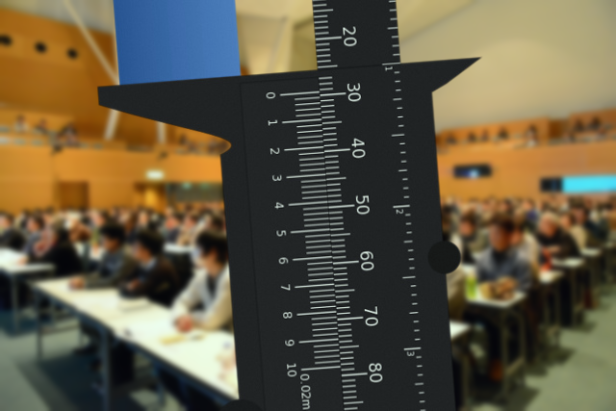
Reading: 29.4 mm
